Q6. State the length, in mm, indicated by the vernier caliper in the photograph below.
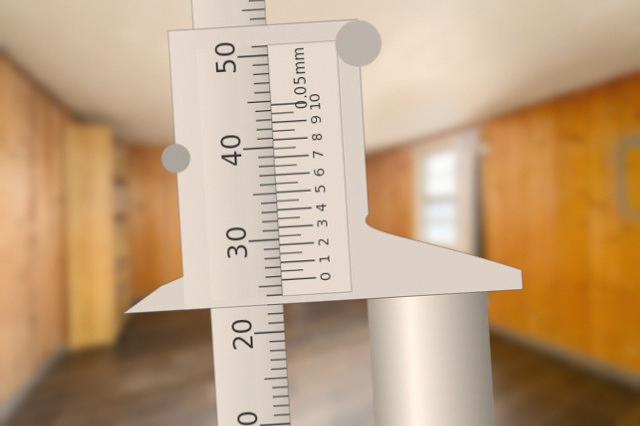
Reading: 25.6 mm
